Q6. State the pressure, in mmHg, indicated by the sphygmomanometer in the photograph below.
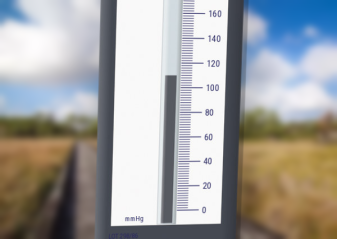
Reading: 110 mmHg
